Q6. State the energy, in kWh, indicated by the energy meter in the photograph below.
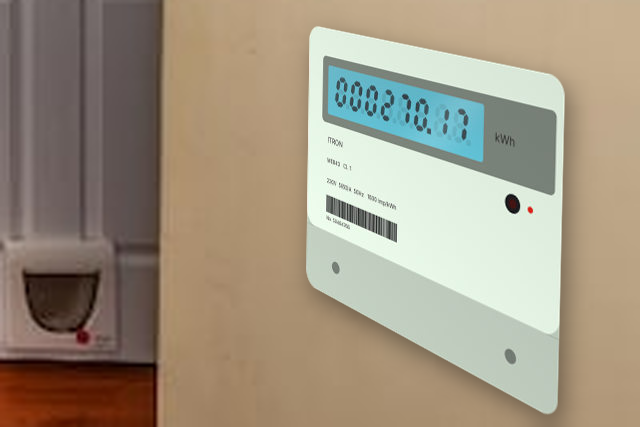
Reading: 270.17 kWh
